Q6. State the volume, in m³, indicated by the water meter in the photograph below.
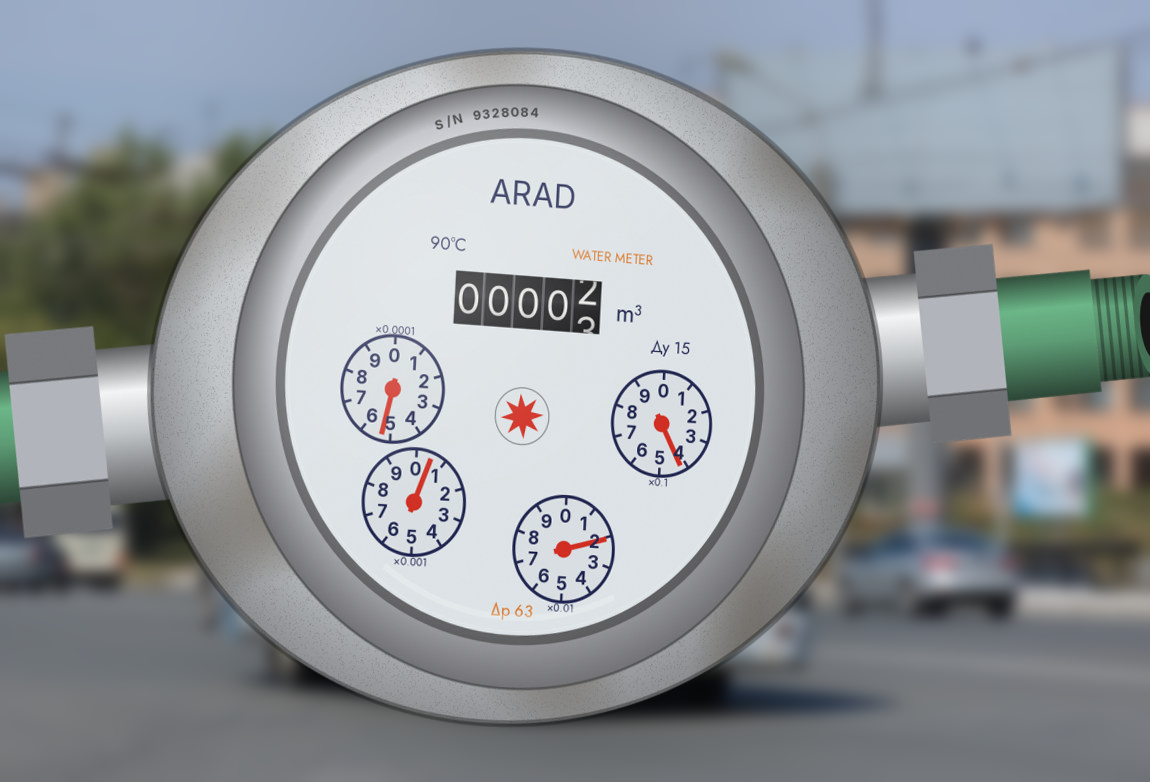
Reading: 2.4205 m³
